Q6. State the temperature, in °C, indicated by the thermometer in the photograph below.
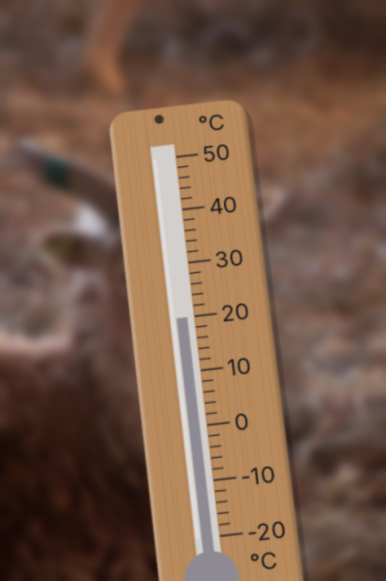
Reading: 20 °C
